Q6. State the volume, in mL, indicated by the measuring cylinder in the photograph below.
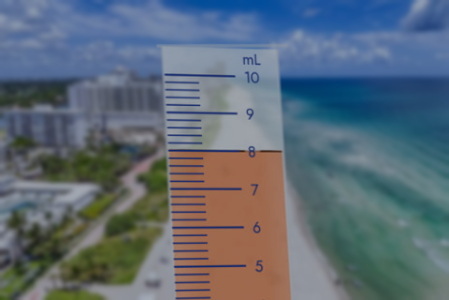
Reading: 8 mL
